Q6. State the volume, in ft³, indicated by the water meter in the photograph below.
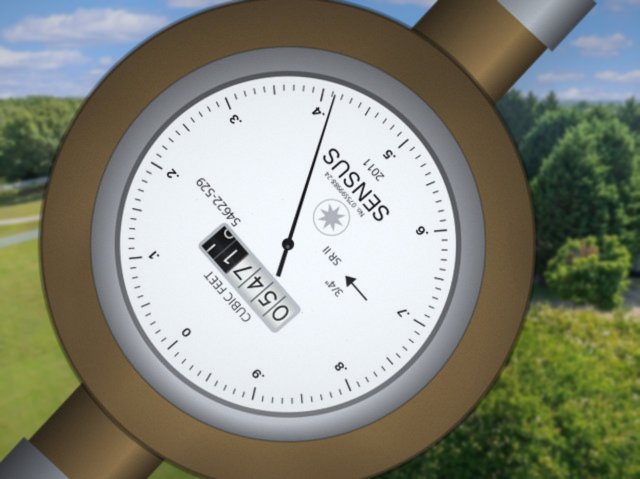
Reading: 54711.41 ft³
